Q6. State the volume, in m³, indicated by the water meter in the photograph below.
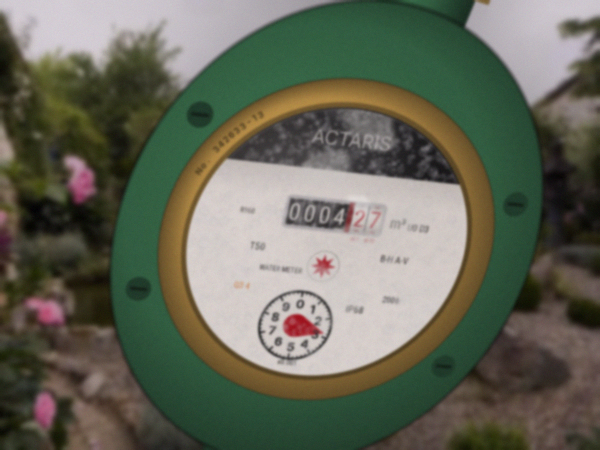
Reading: 4.272 m³
